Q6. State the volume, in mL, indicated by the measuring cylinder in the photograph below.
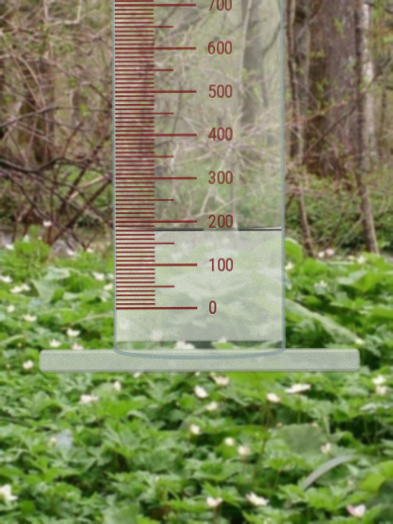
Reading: 180 mL
